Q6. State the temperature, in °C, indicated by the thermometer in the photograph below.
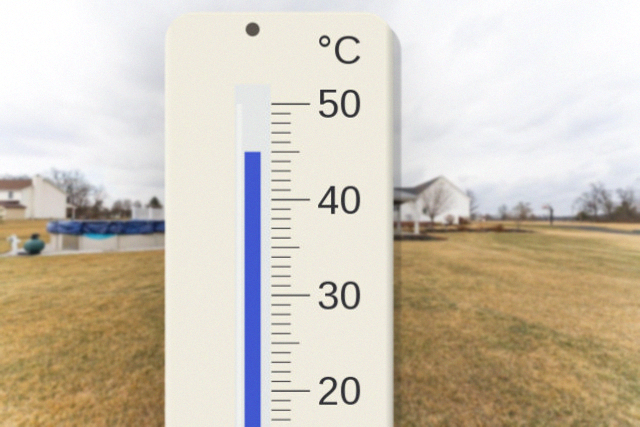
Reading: 45 °C
